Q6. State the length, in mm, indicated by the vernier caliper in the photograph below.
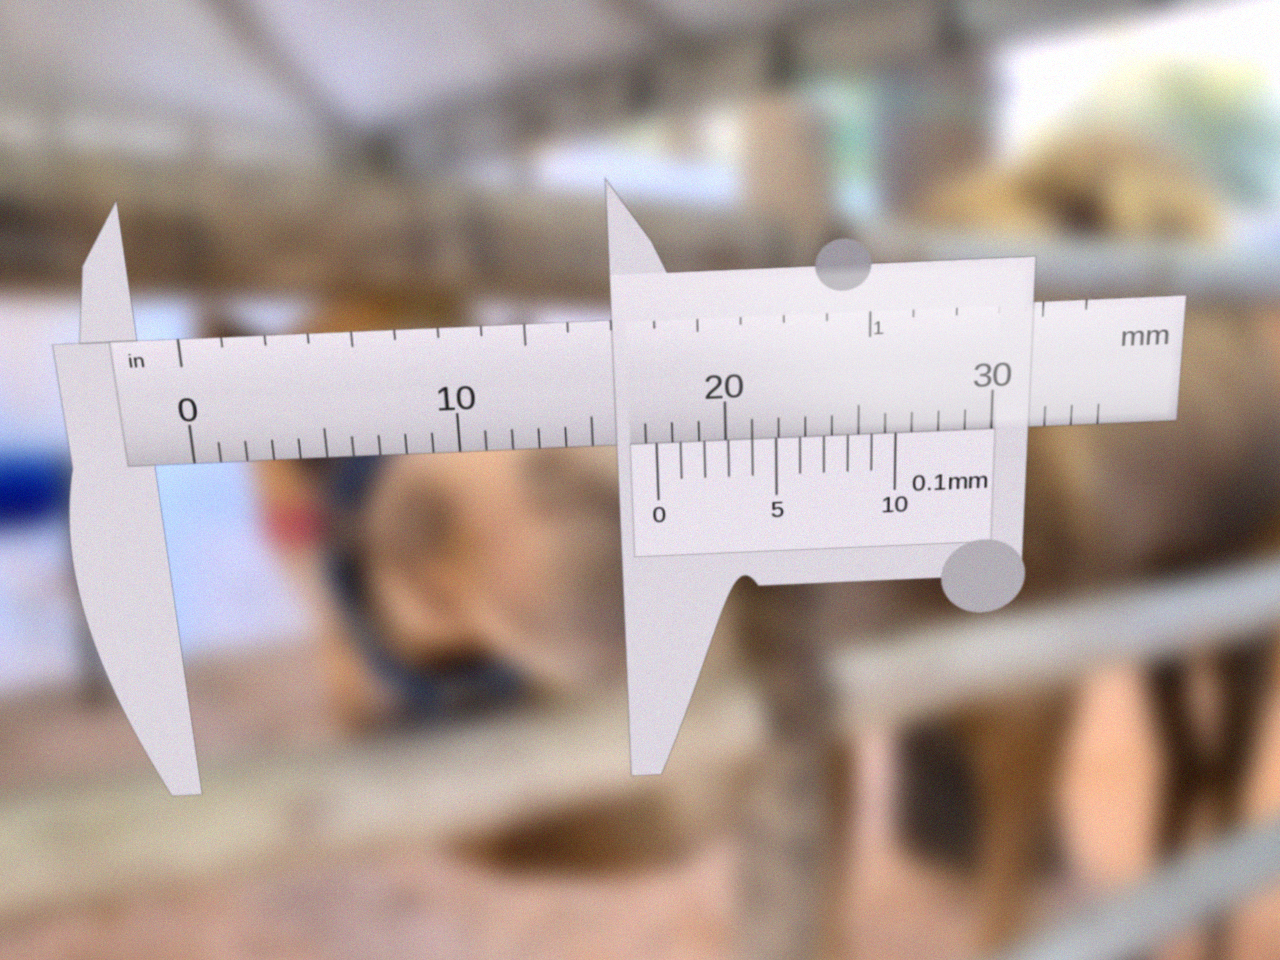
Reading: 17.4 mm
